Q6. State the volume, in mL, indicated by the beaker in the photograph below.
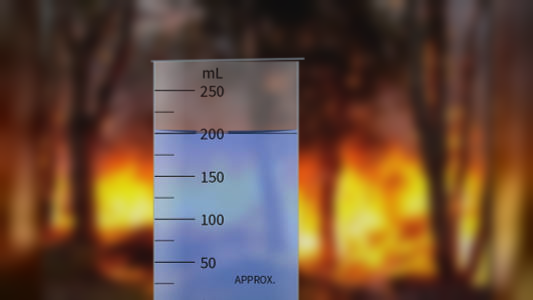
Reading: 200 mL
